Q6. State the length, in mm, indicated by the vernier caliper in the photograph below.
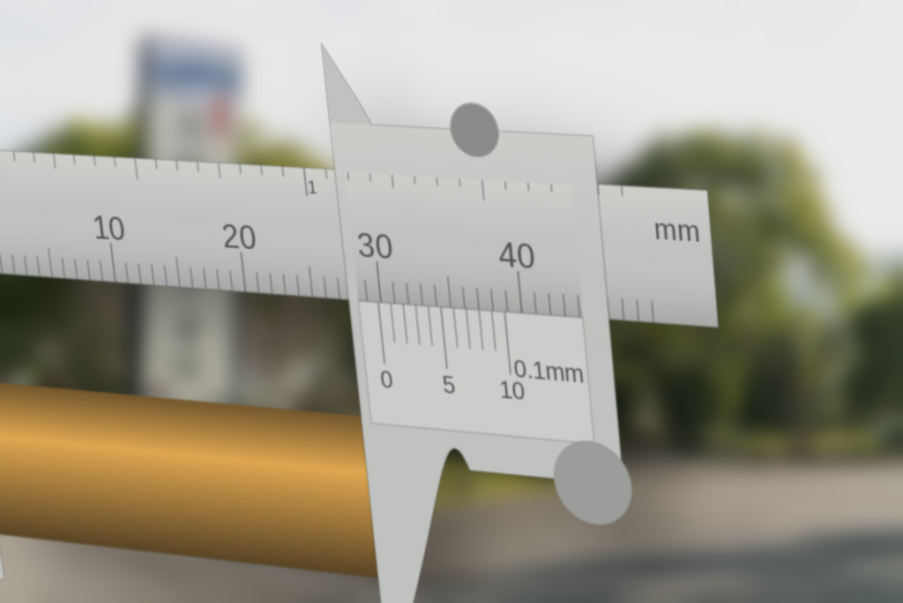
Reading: 29.8 mm
